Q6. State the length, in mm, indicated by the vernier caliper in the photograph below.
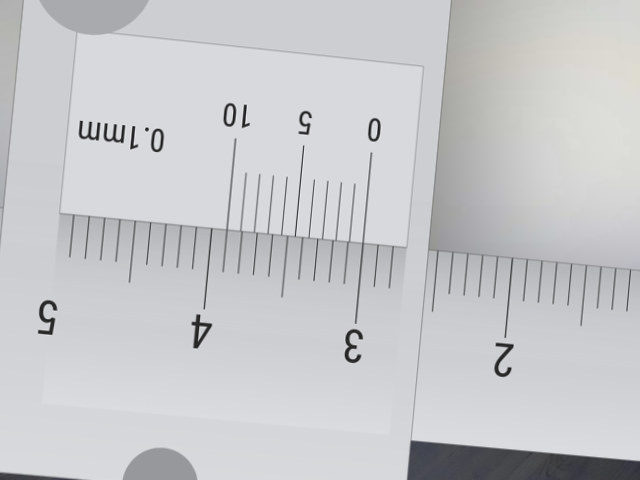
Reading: 30.0 mm
